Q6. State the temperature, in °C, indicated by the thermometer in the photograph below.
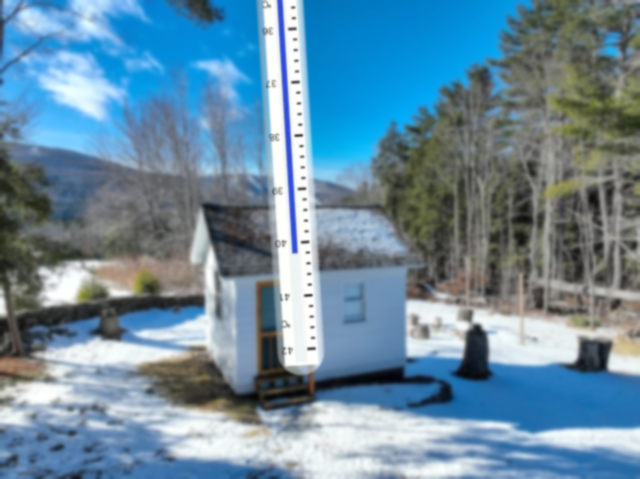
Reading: 40.2 °C
